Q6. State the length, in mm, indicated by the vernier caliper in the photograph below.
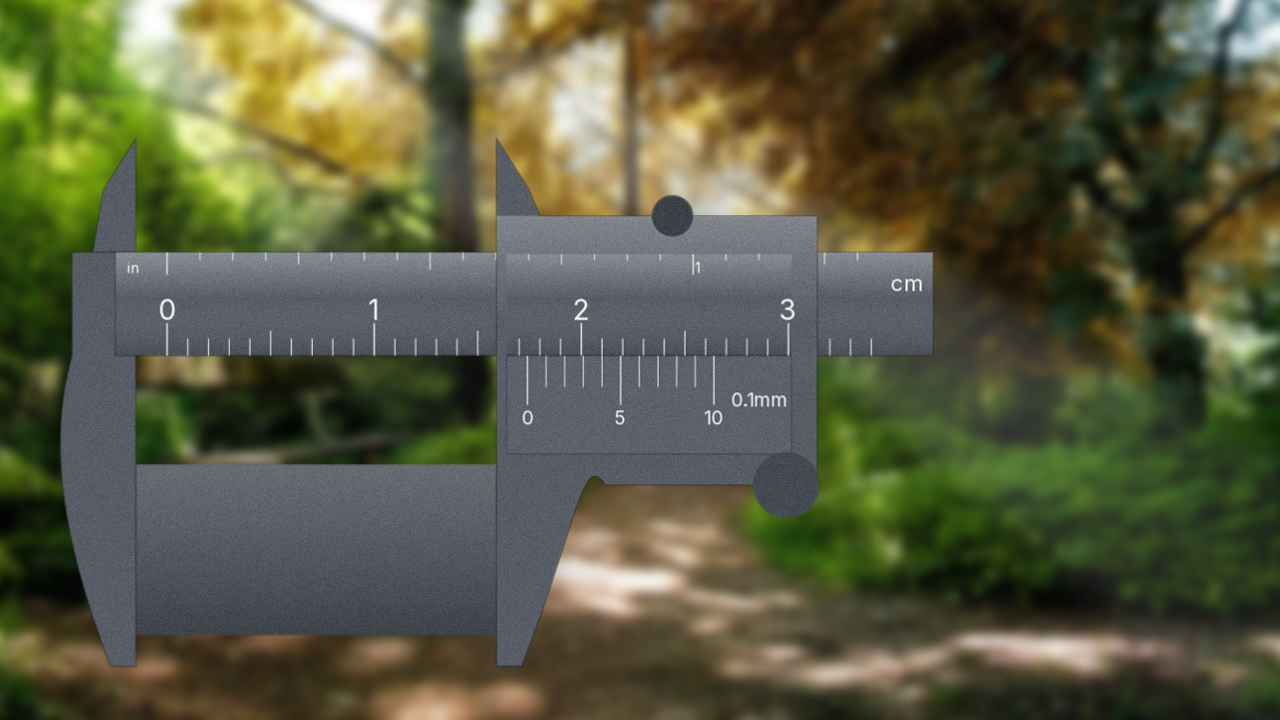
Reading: 17.4 mm
